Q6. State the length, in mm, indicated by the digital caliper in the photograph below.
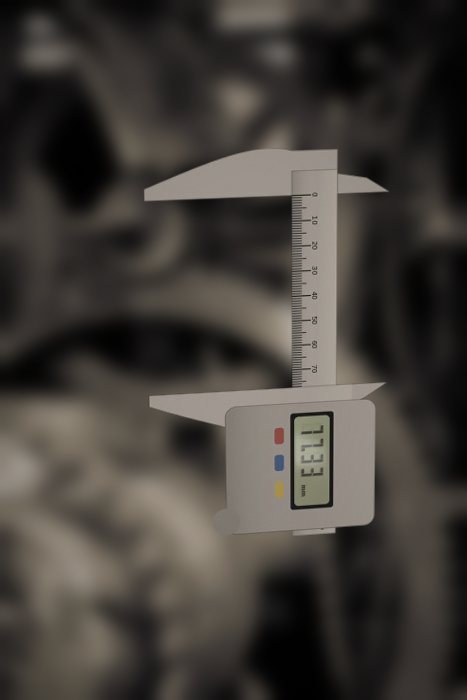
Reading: 77.33 mm
